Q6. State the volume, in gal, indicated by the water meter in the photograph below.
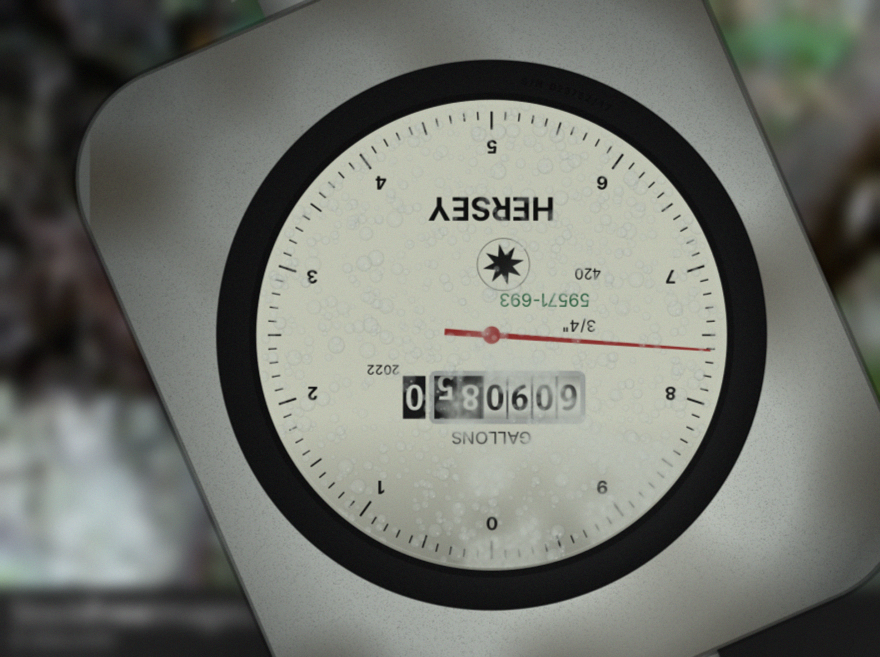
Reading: 6090847.6 gal
